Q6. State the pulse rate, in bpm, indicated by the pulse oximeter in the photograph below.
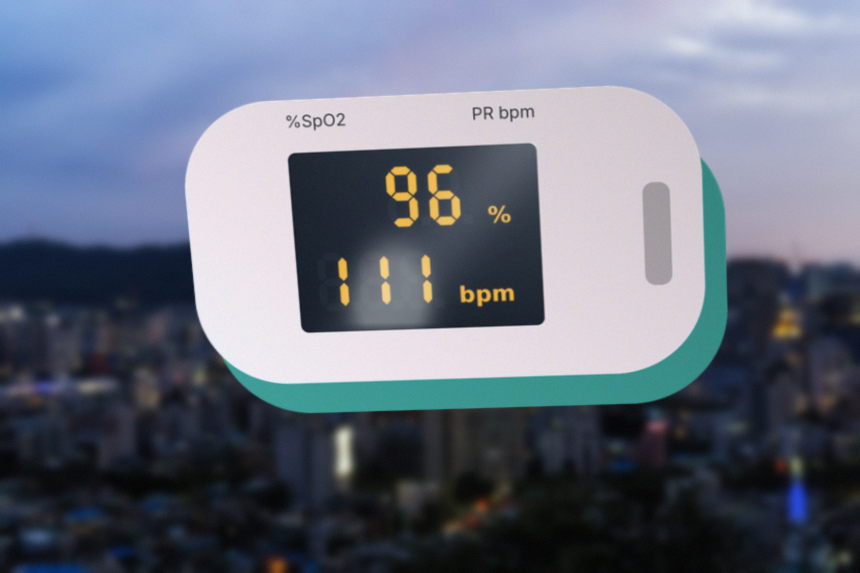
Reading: 111 bpm
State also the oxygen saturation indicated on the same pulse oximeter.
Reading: 96 %
